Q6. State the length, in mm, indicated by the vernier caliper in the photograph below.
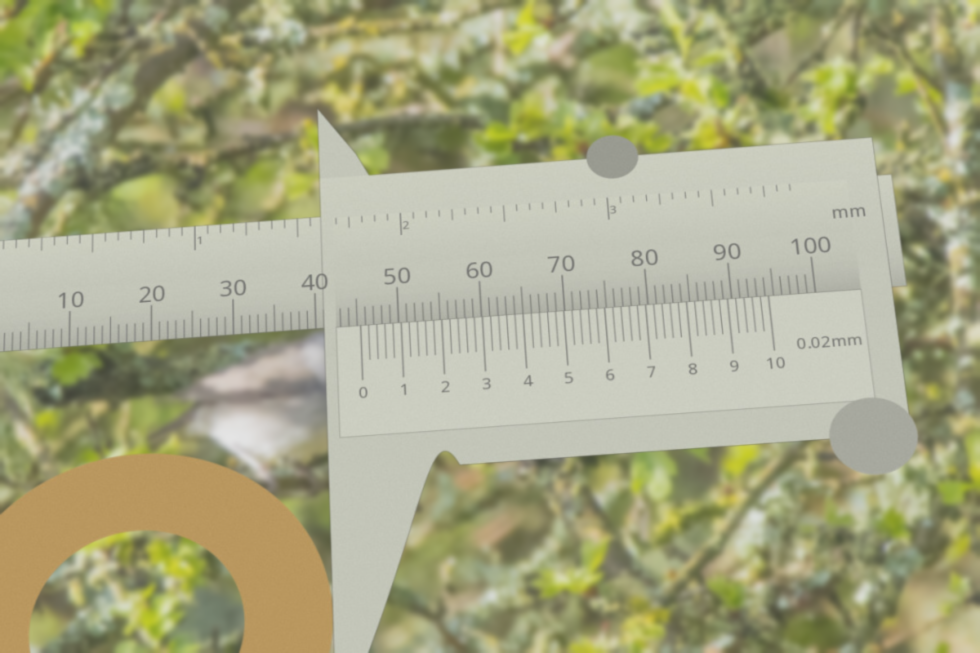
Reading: 45.4 mm
